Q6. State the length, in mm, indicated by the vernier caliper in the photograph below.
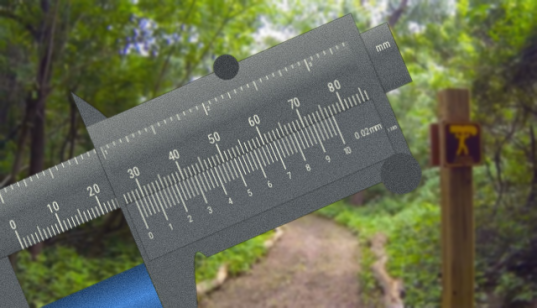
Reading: 28.0 mm
